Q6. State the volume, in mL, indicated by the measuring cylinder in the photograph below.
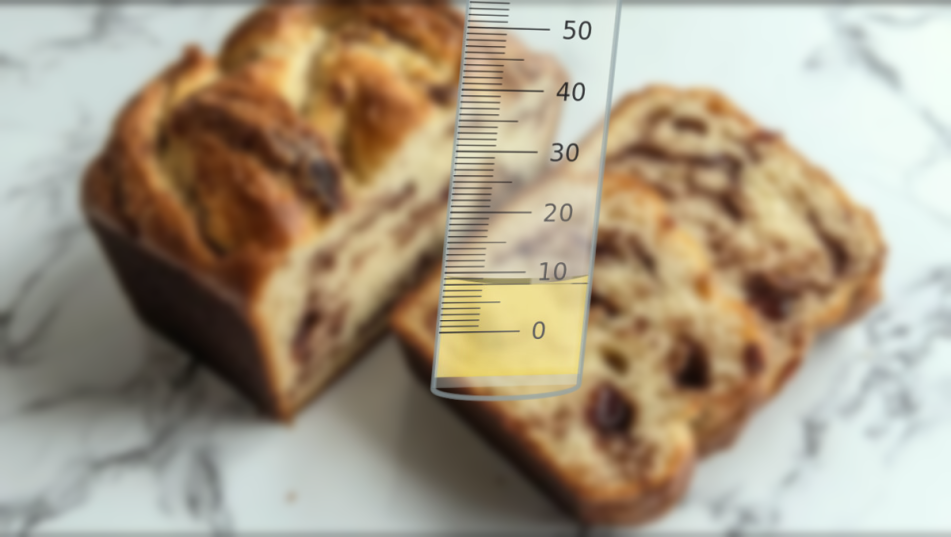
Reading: 8 mL
